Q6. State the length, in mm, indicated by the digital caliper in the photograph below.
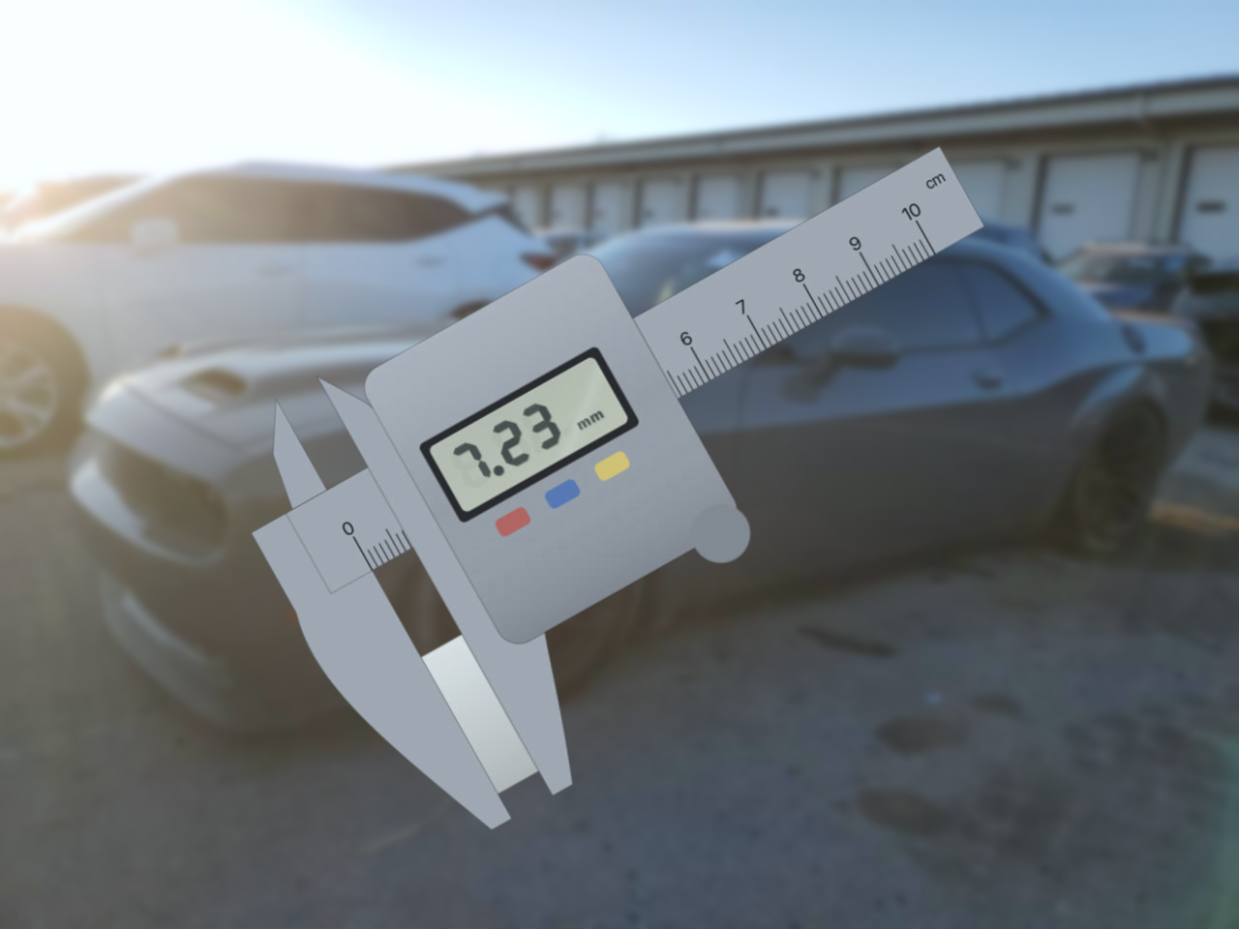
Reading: 7.23 mm
